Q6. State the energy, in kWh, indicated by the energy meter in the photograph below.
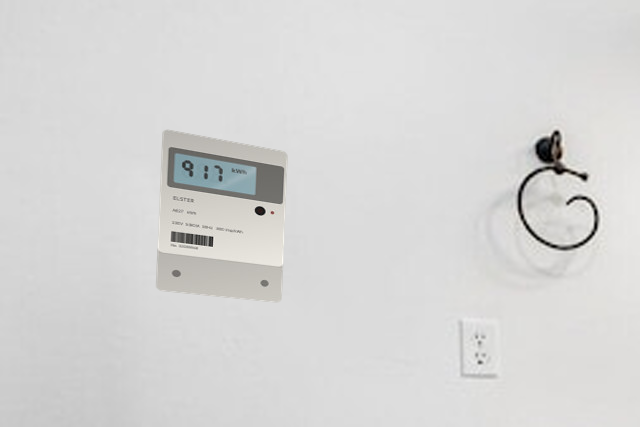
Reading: 917 kWh
